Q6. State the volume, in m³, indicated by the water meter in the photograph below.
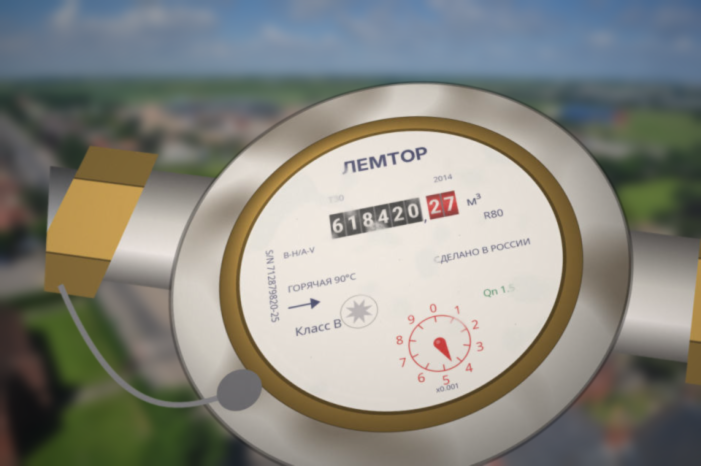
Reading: 618420.274 m³
